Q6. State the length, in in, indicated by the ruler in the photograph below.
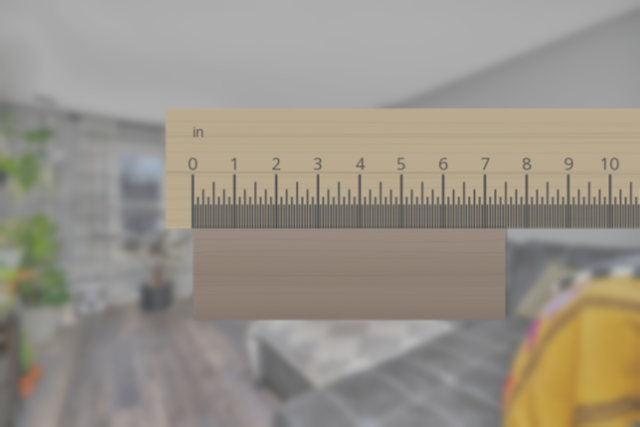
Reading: 7.5 in
